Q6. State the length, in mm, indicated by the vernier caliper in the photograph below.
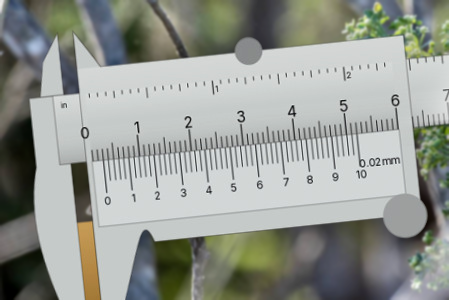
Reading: 3.0 mm
